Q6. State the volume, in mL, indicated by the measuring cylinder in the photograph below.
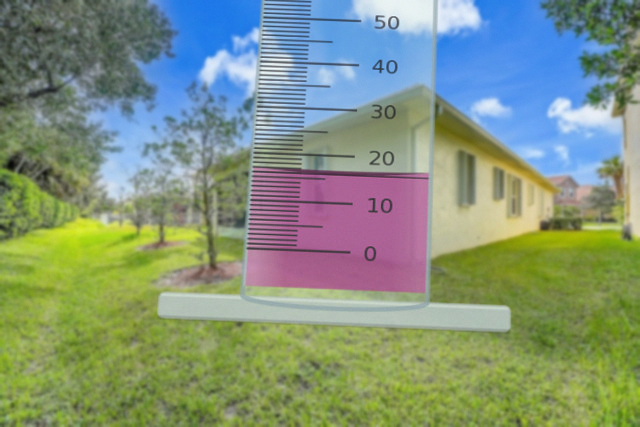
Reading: 16 mL
